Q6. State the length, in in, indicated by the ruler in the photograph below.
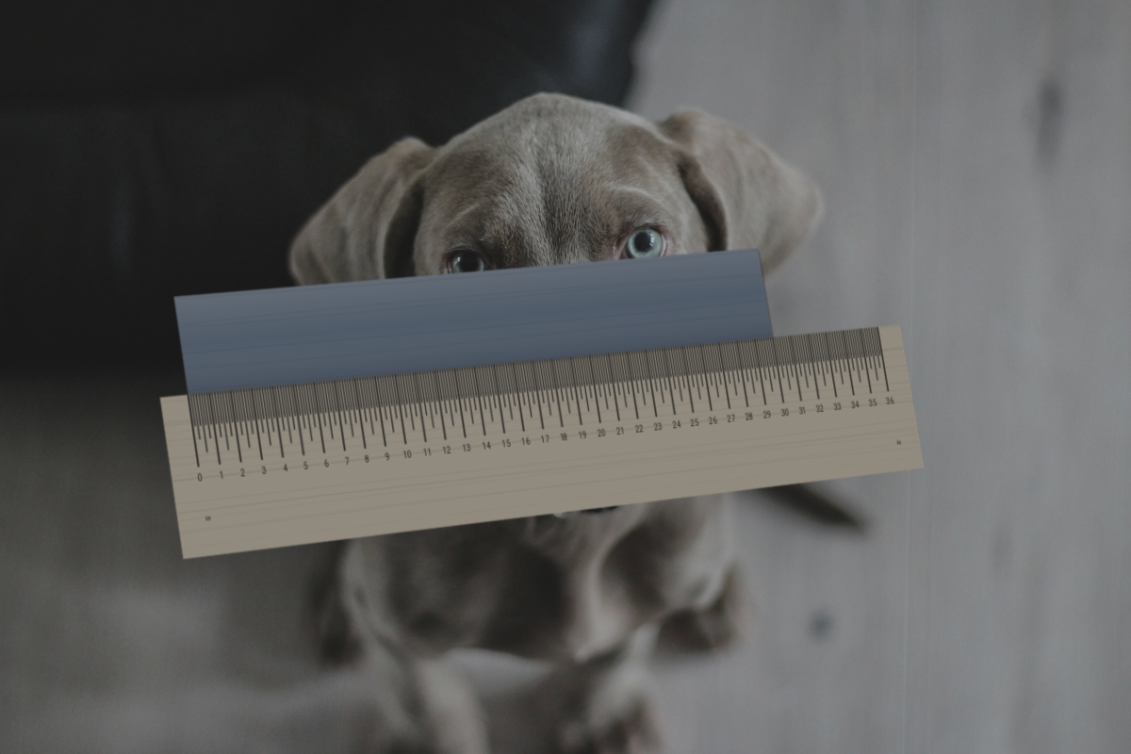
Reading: 30 in
